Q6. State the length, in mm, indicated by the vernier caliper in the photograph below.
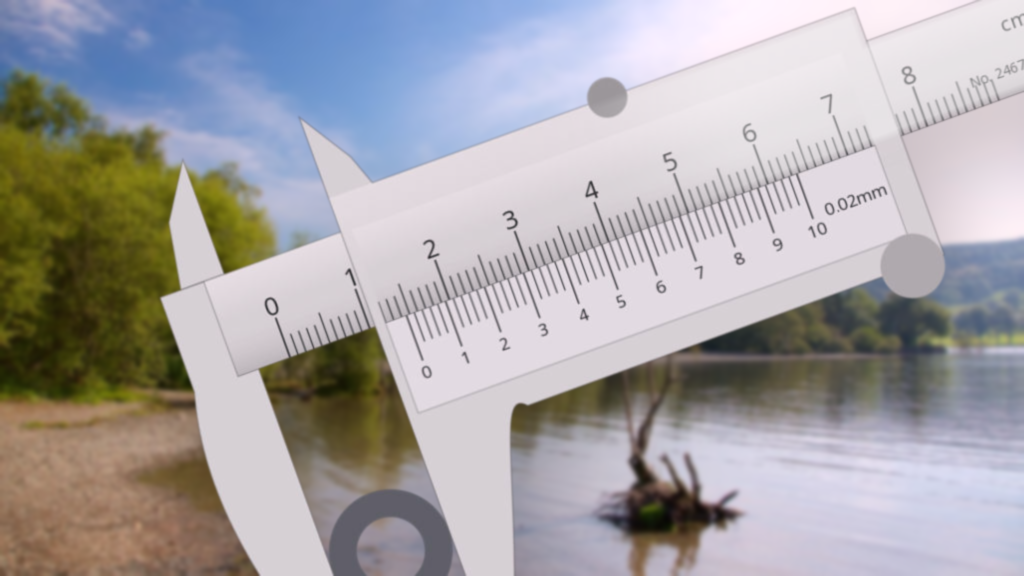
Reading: 14.6 mm
